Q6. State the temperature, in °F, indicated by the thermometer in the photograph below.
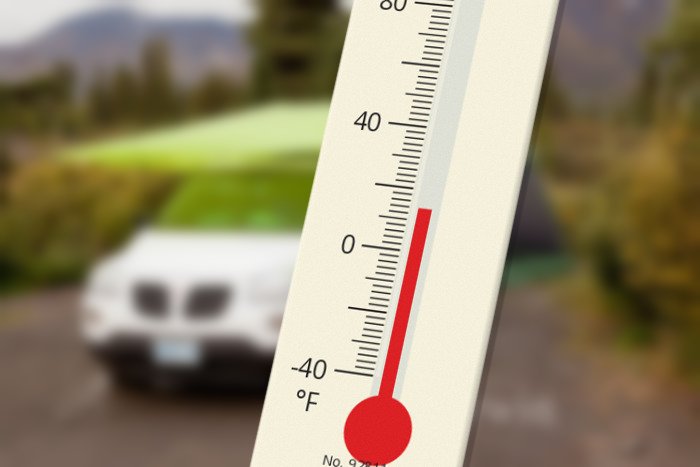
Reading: 14 °F
